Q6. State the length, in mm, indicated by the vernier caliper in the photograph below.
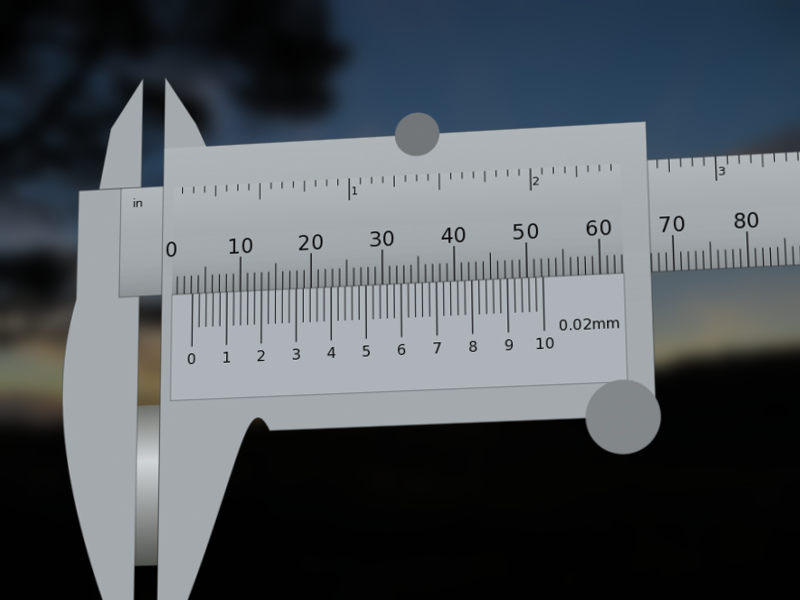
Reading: 3.2 mm
